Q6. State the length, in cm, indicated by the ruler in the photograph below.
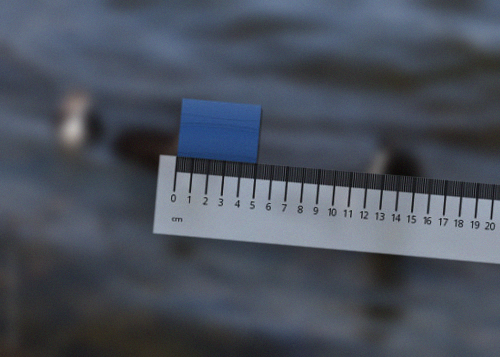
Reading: 5 cm
